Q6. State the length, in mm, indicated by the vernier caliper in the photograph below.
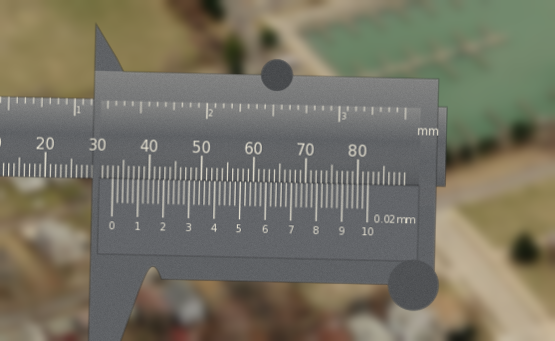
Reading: 33.0 mm
